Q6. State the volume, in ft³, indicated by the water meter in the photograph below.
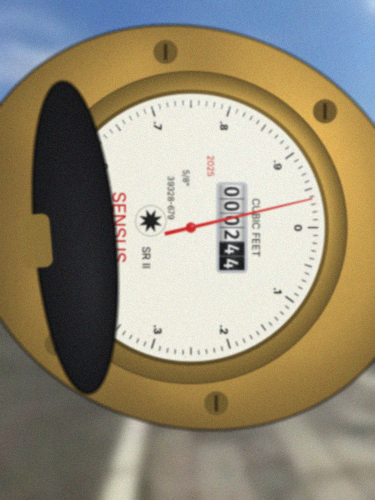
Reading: 243.96 ft³
